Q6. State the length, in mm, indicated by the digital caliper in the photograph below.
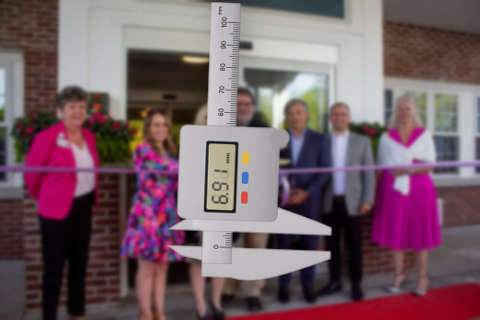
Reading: 6.91 mm
